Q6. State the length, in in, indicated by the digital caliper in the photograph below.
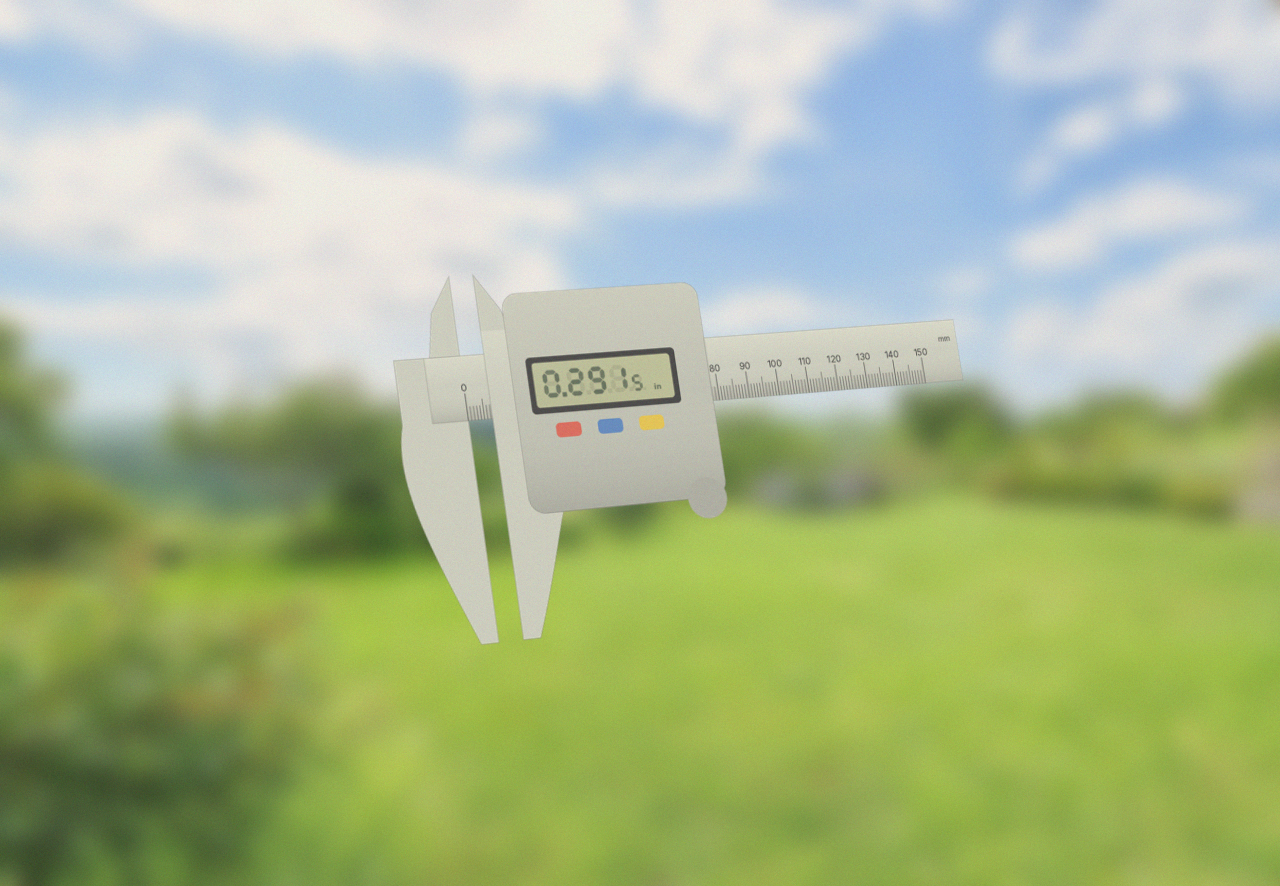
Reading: 0.2915 in
